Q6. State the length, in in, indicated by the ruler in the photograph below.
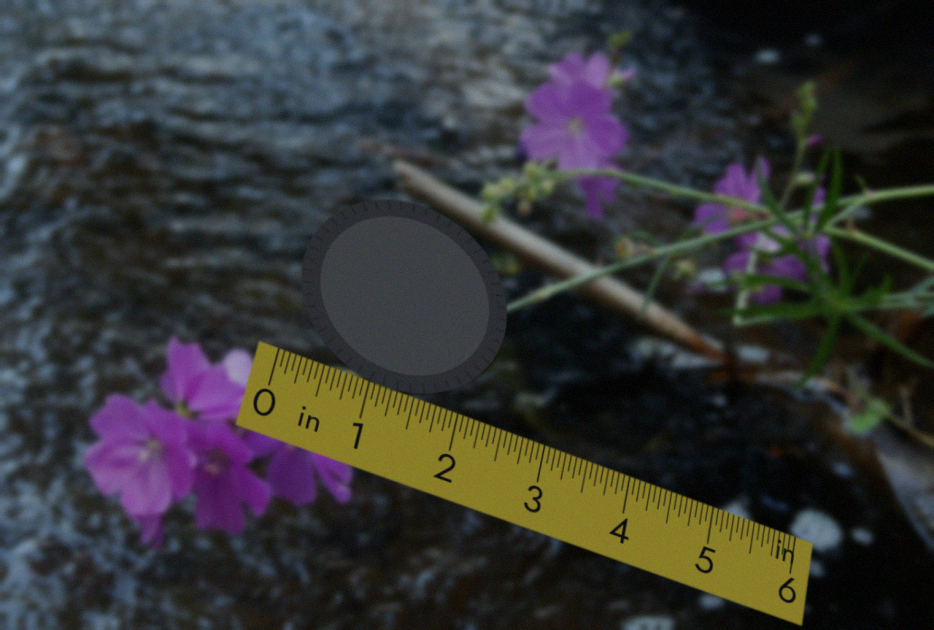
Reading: 2.3125 in
